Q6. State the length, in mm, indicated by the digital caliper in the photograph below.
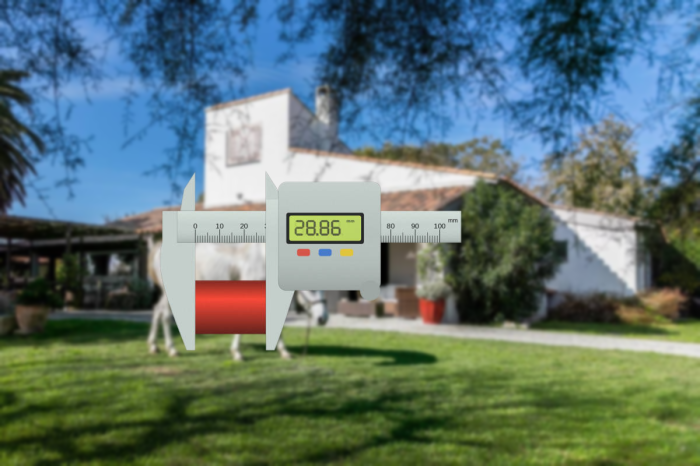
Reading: 28.86 mm
